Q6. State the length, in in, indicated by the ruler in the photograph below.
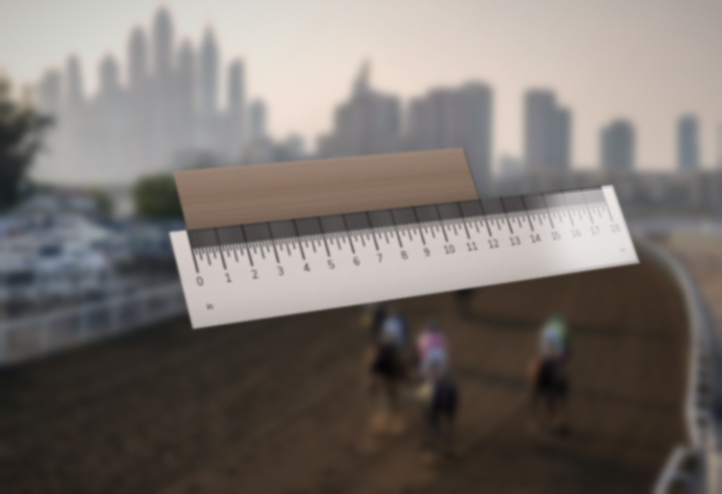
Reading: 12 in
